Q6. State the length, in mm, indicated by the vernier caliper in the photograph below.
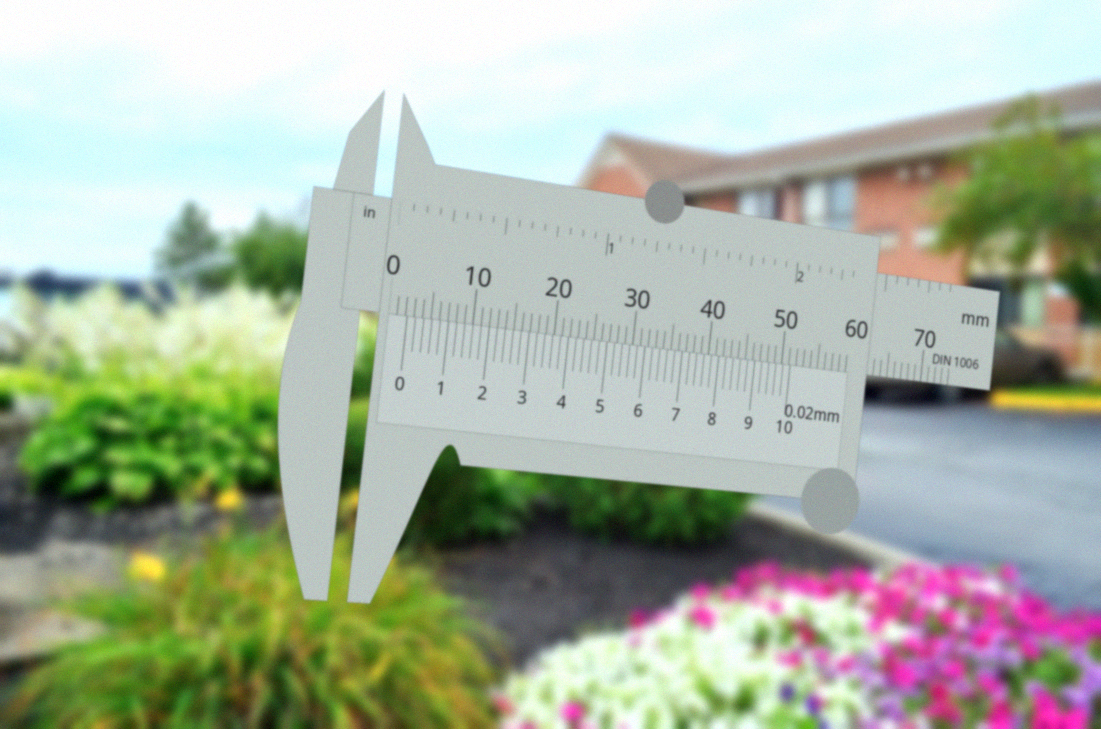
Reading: 2.2 mm
